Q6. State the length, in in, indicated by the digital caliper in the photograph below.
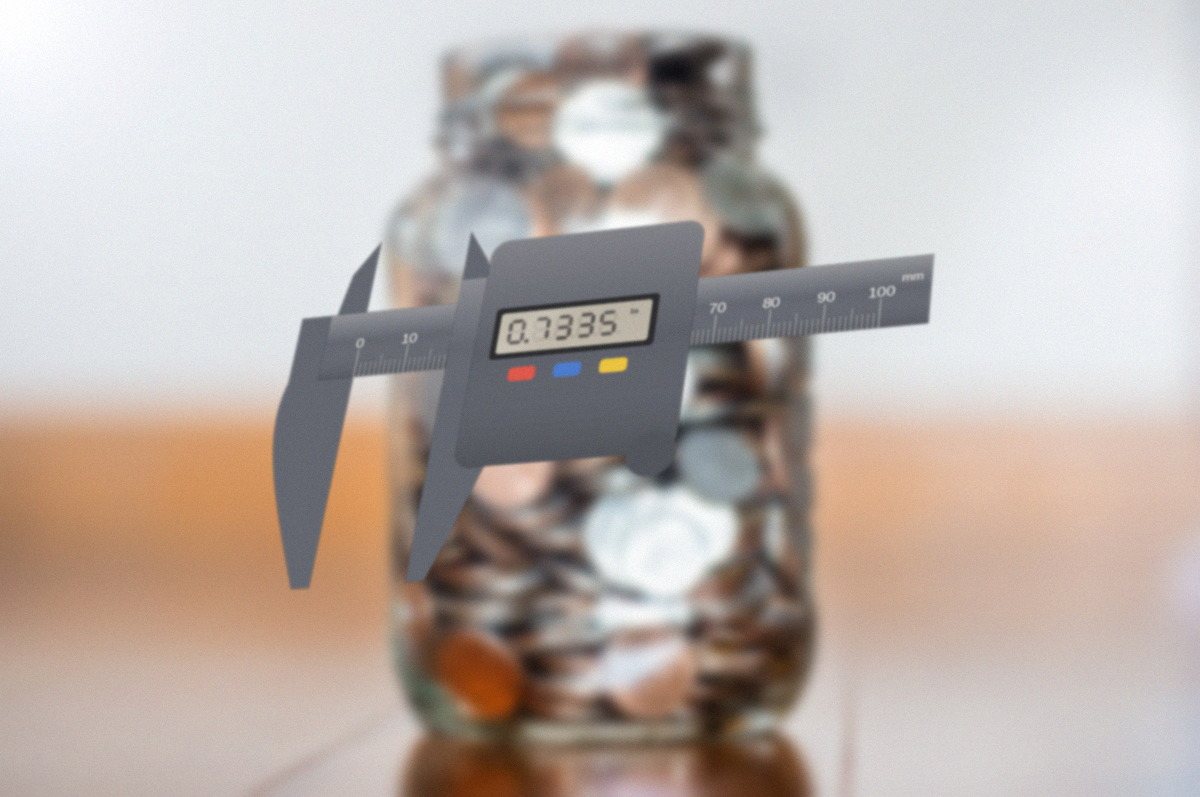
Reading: 0.7335 in
